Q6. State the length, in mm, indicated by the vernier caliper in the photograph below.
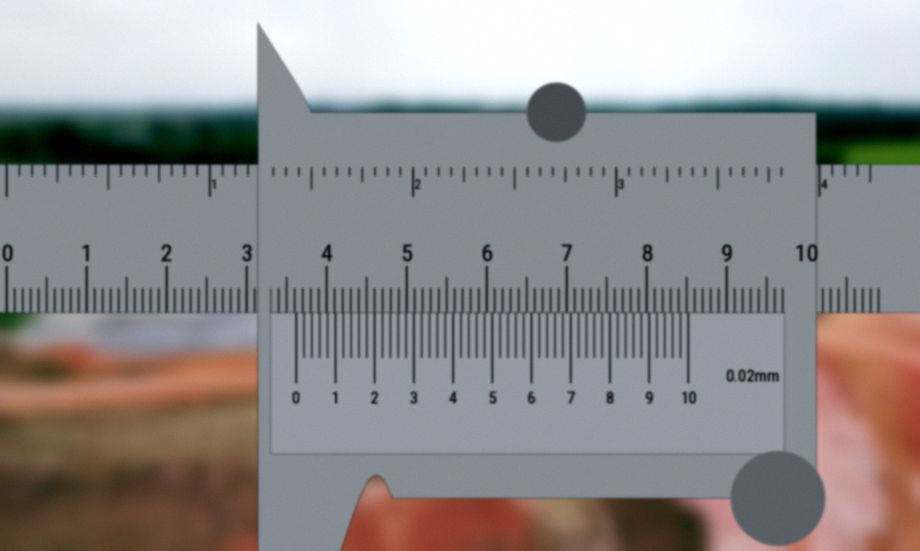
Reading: 36.2 mm
